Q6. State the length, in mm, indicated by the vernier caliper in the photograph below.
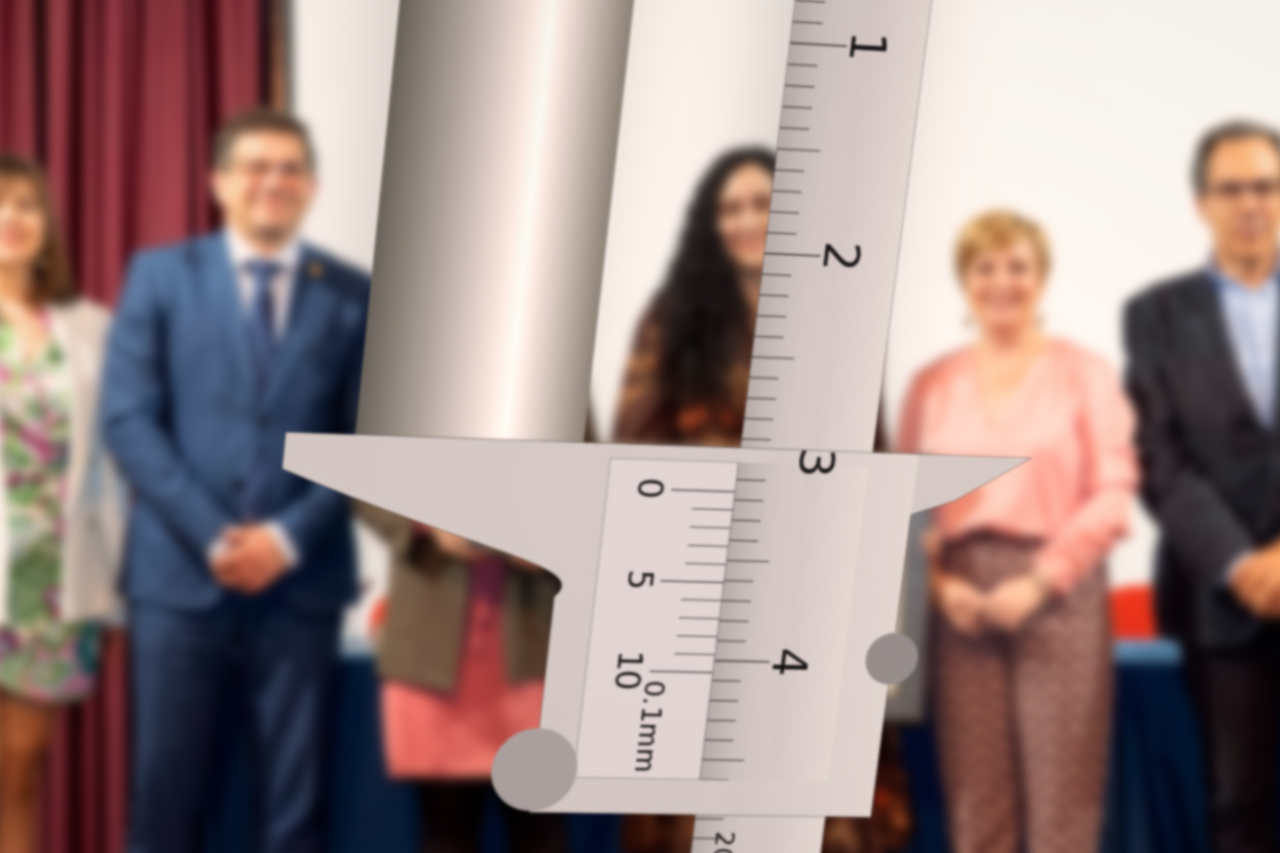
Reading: 31.6 mm
